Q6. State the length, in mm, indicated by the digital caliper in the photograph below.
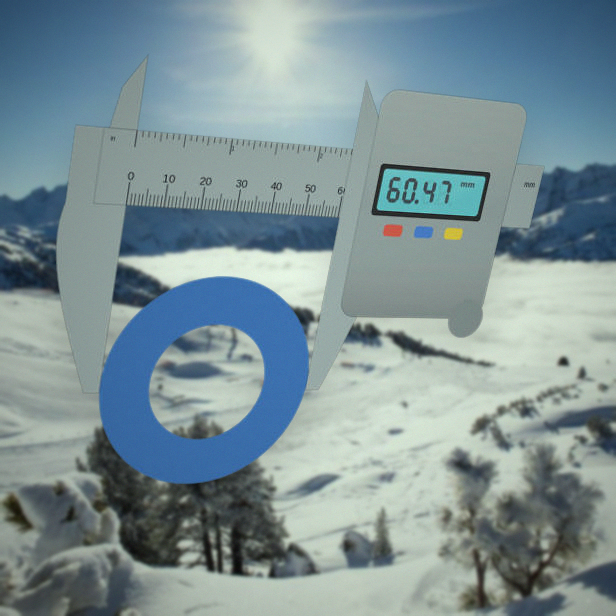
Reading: 60.47 mm
